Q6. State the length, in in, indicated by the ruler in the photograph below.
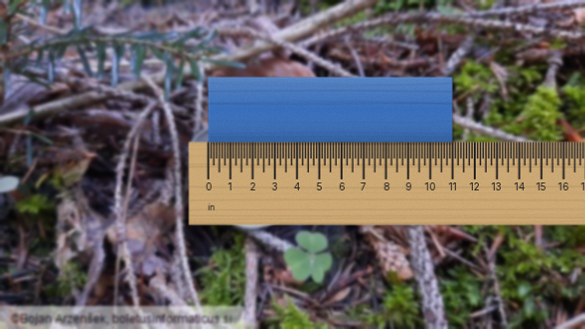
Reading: 11 in
